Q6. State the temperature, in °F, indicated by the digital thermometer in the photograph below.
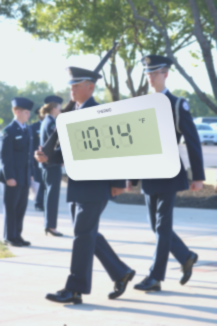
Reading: 101.4 °F
